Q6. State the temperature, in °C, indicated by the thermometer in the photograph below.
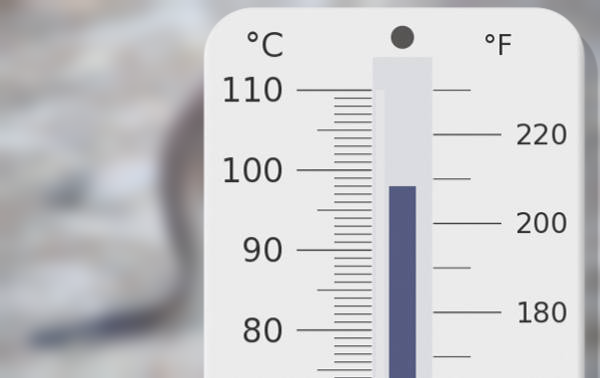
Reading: 98 °C
